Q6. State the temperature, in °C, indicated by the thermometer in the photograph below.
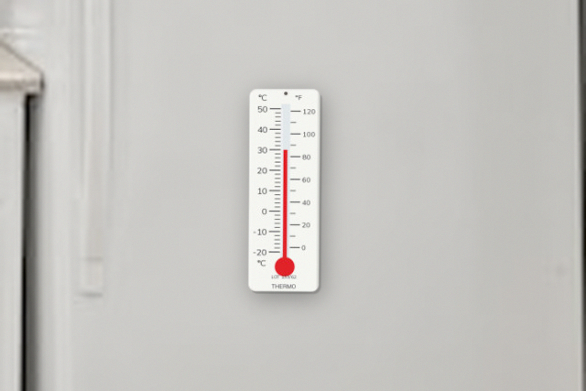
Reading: 30 °C
